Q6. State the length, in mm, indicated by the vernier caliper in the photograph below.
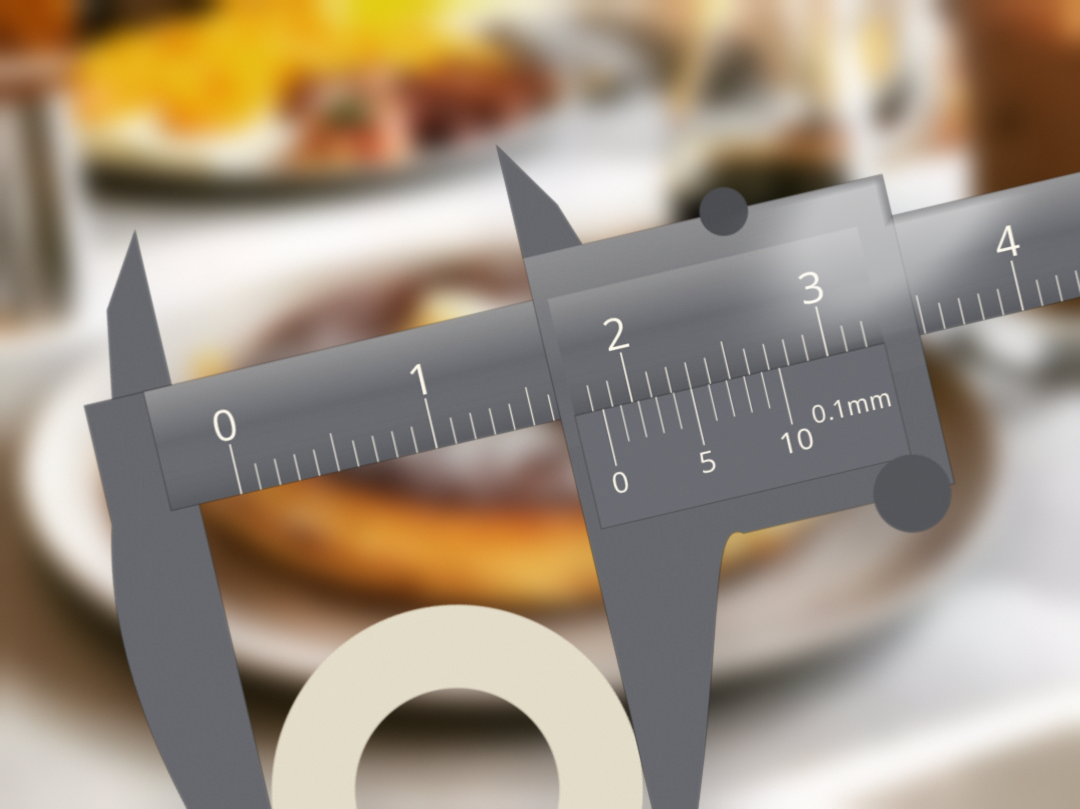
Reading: 18.5 mm
